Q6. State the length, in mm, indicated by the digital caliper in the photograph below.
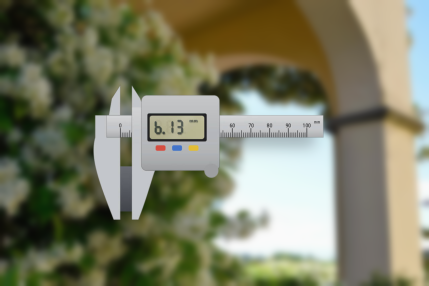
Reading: 6.13 mm
